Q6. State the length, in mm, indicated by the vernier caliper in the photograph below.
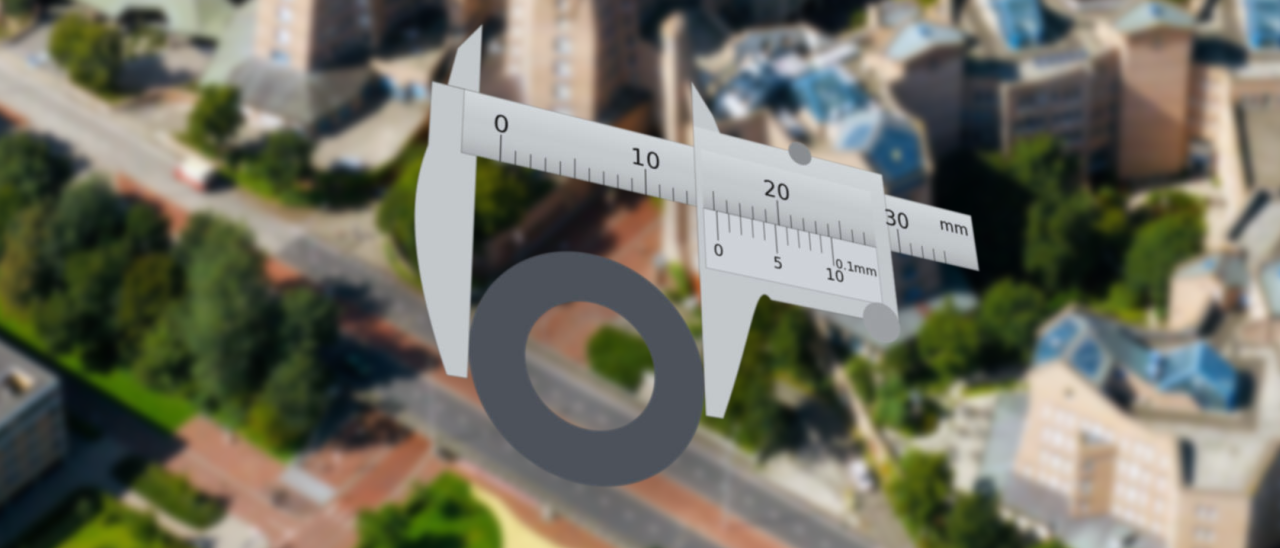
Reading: 15.2 mm
